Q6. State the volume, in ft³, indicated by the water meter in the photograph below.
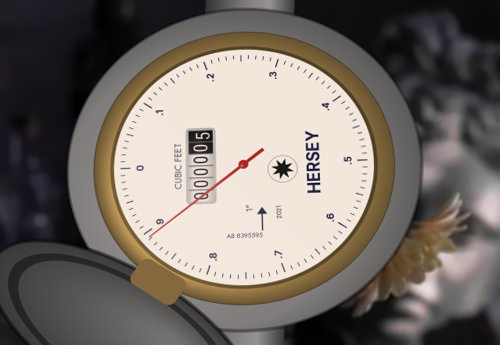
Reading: 4.89 ft³
